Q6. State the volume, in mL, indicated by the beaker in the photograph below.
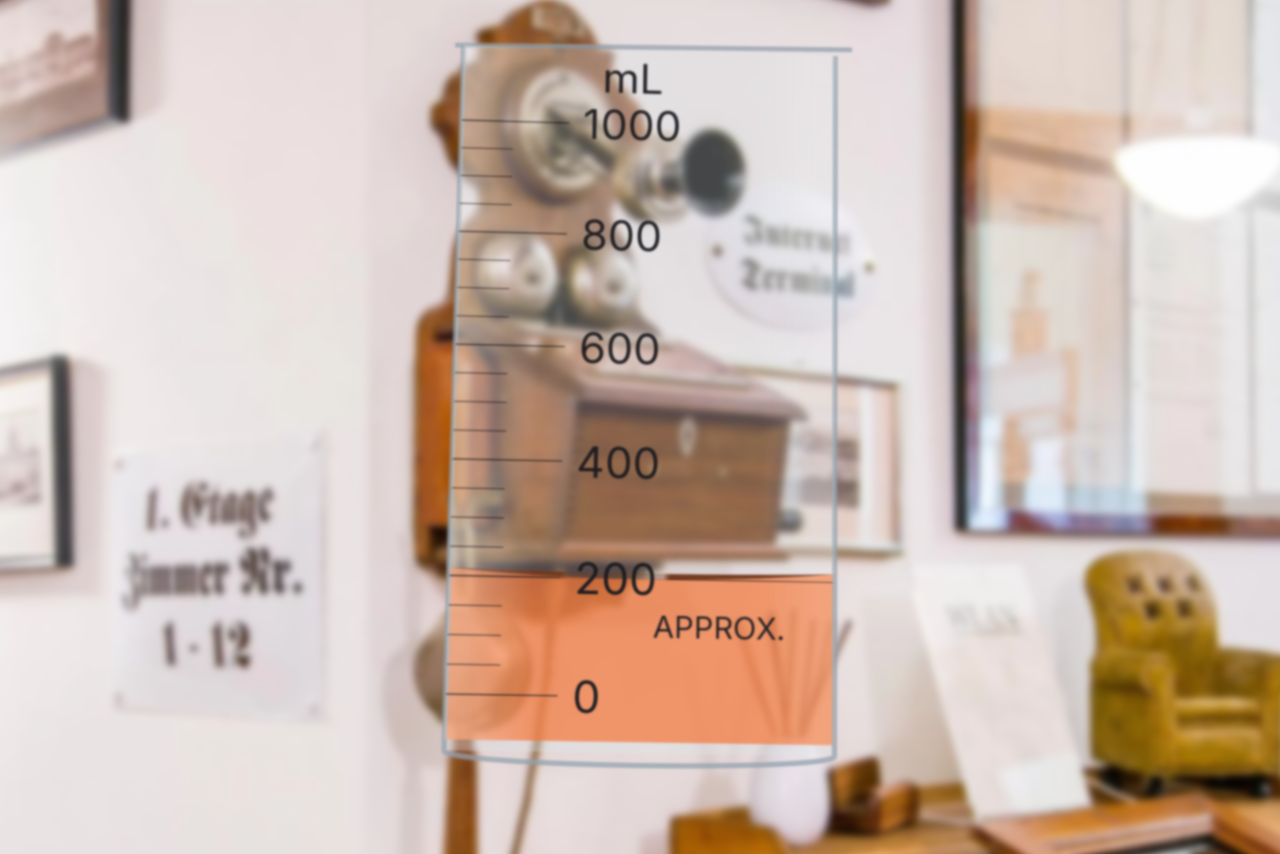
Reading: 200 mL
